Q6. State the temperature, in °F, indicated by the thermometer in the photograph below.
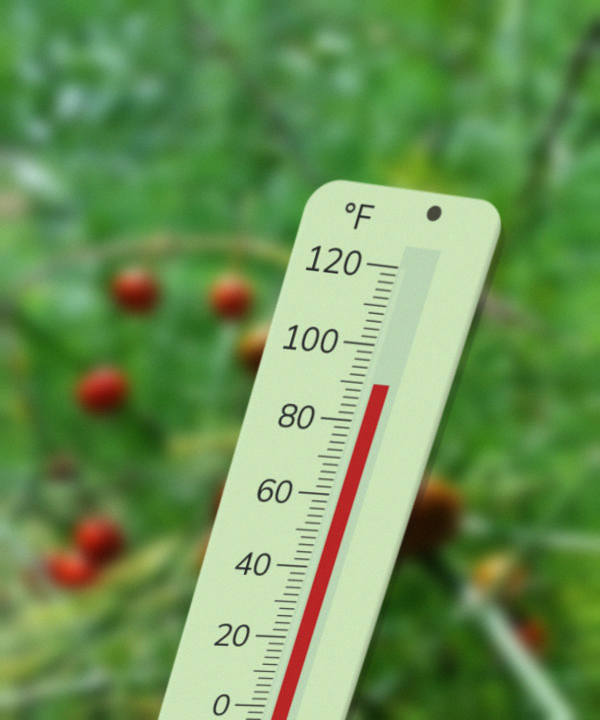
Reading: 90 °F
